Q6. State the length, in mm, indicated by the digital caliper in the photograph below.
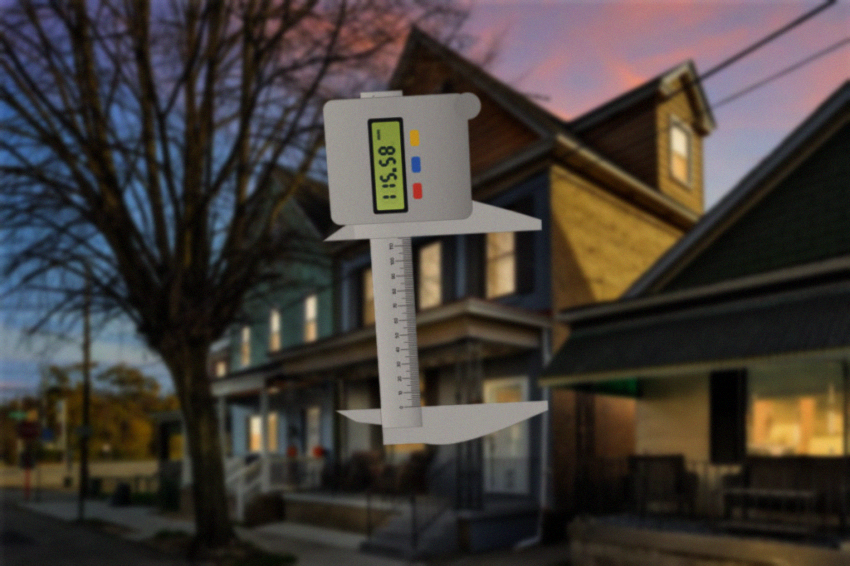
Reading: 115.58 mm
